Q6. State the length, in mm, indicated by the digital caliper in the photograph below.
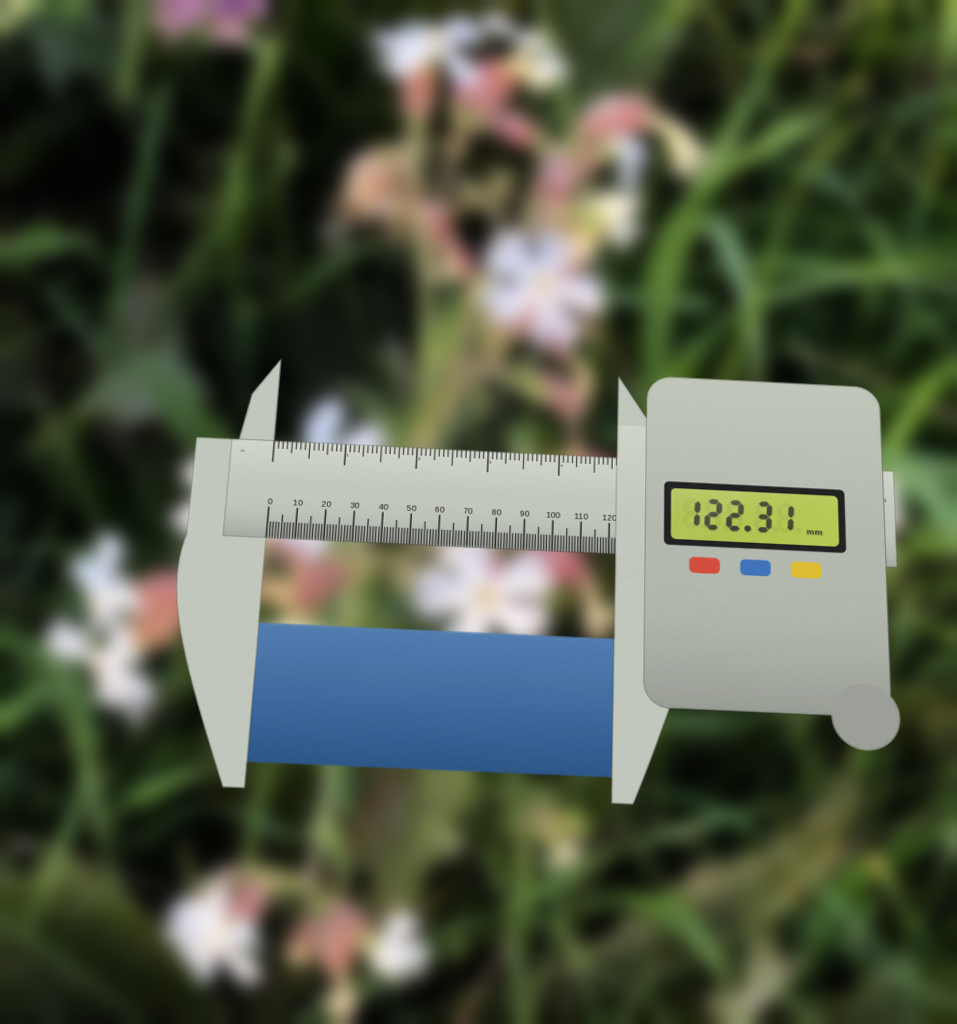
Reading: 122.31 mm
